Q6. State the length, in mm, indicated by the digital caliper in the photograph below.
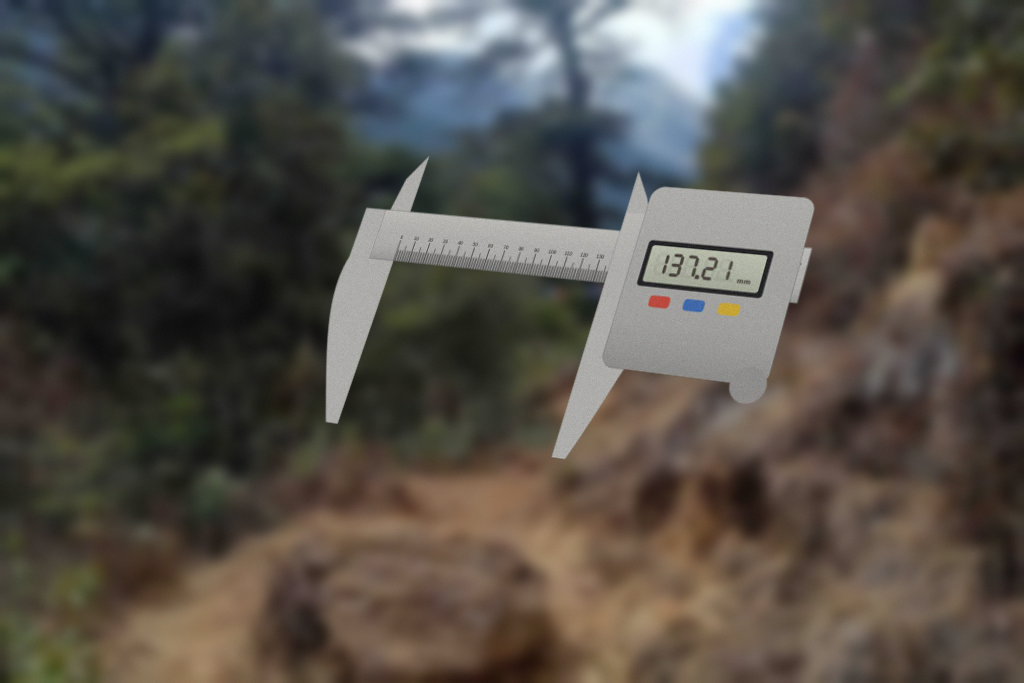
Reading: 137.21 mm
